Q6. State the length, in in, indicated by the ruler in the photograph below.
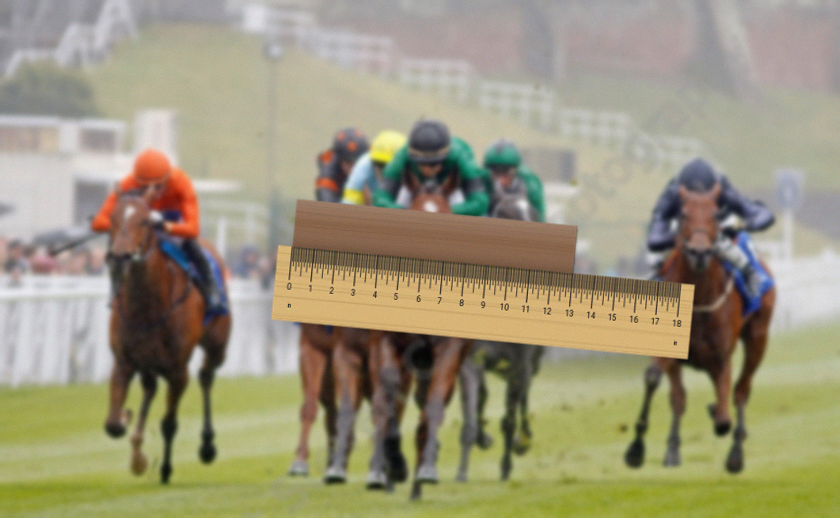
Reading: 13 in
